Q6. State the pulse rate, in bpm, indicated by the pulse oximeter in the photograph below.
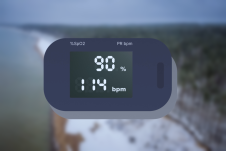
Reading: 114 bpm
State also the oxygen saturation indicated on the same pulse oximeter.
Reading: 90 %
